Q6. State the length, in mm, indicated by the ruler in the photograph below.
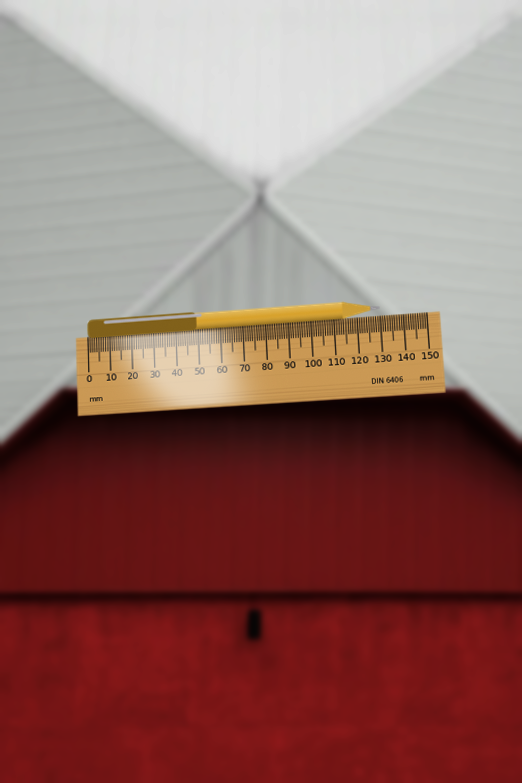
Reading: 130 mm
